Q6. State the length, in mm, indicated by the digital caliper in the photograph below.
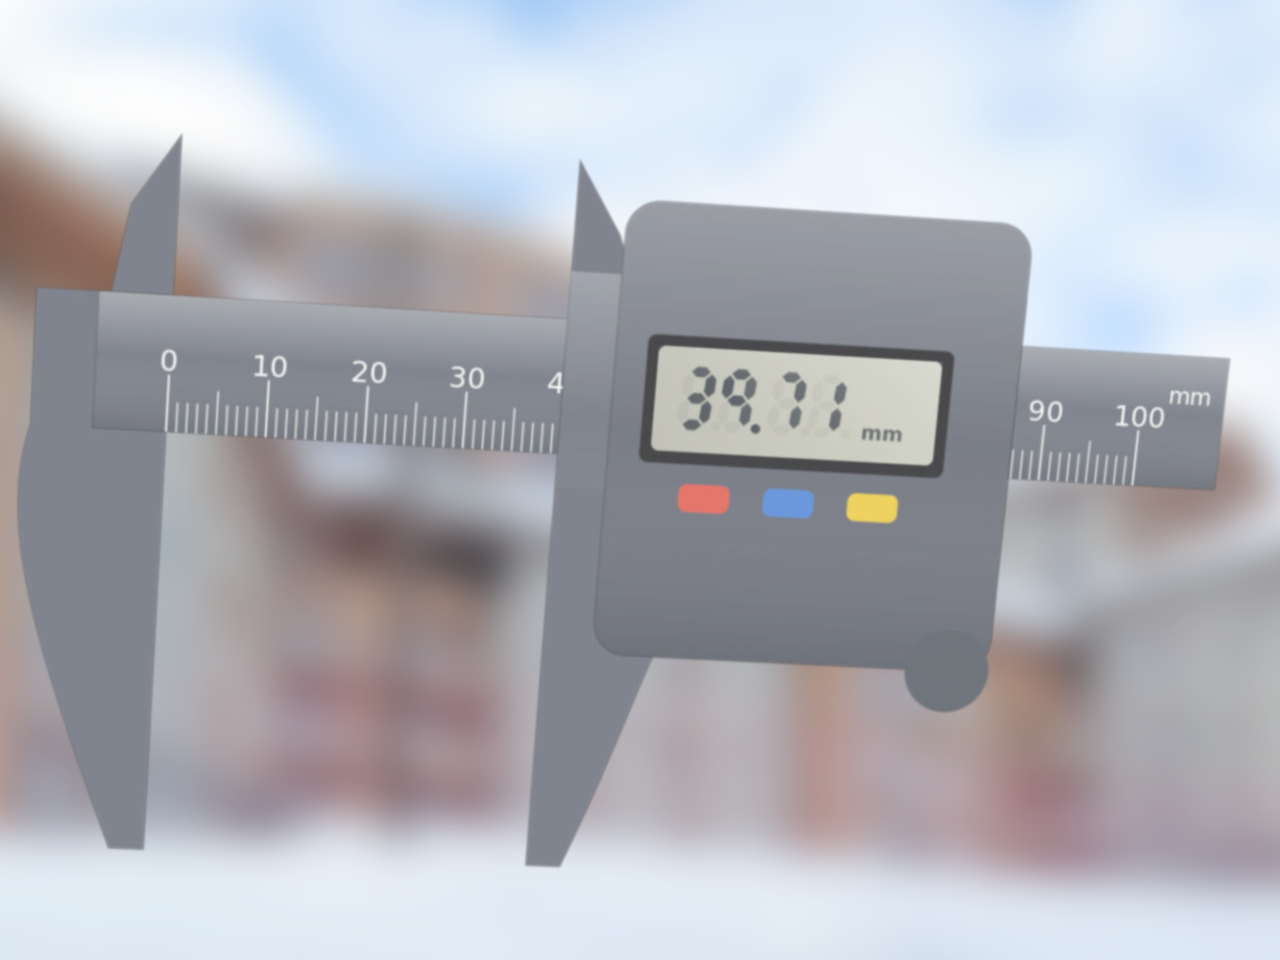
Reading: 39.71 mm
